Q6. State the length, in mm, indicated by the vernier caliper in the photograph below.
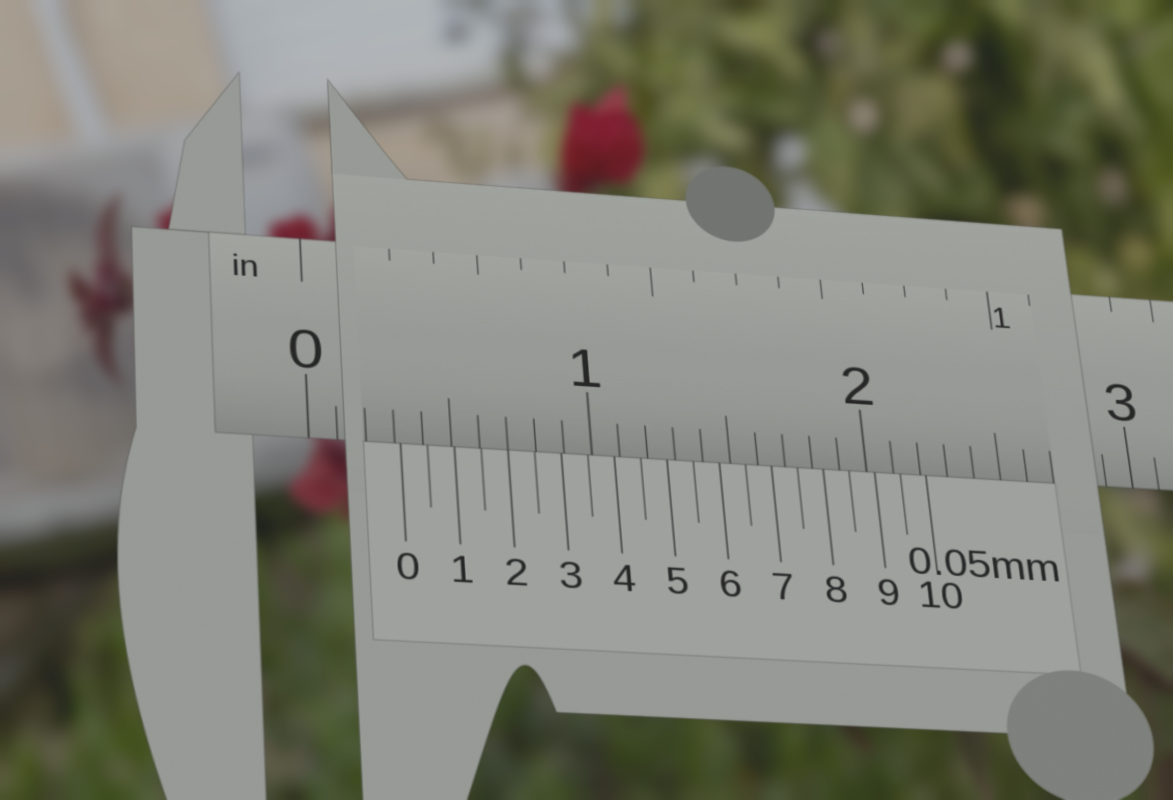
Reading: 3.20 mm
